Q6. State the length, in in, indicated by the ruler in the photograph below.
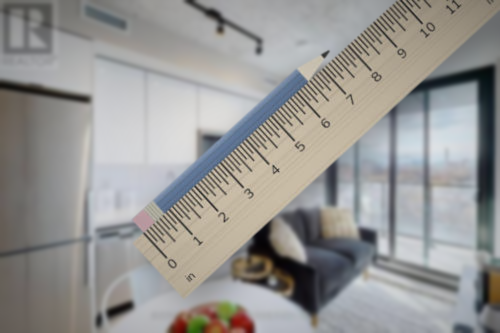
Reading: 7.5 in
